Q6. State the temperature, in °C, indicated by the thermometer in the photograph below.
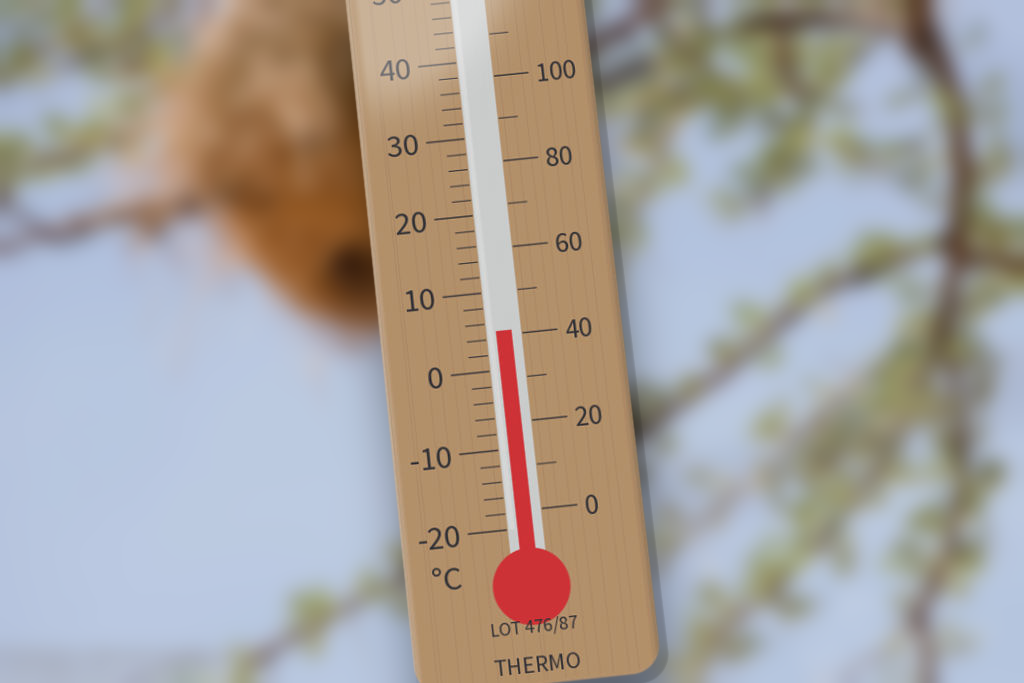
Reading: 5 °C
